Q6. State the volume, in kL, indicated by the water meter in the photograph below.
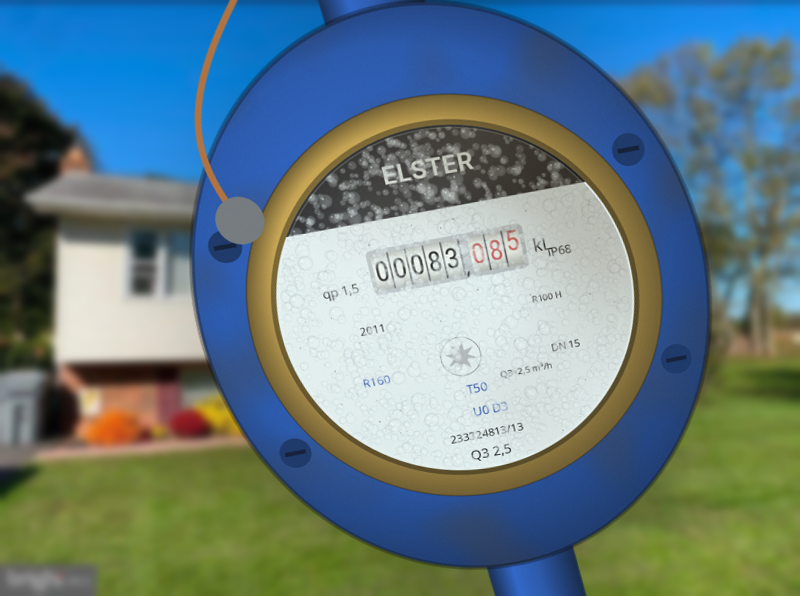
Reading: 83.085 kL
